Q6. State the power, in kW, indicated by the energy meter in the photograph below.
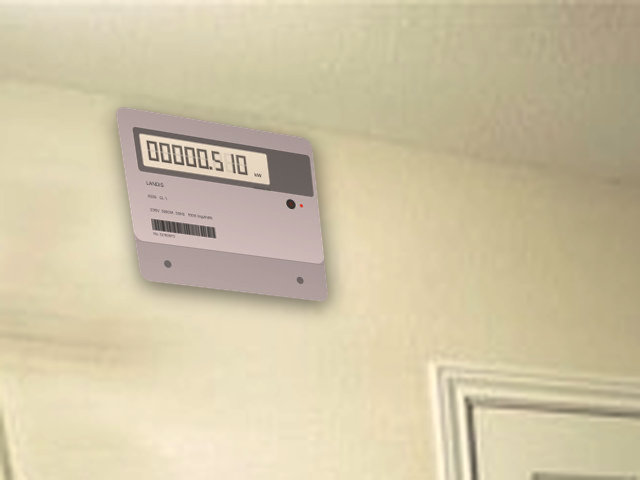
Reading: 0.510 kW
